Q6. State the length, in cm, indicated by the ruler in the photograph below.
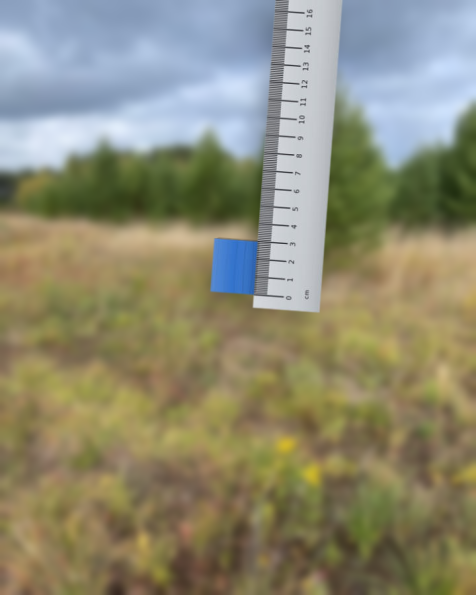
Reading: 3 cm
